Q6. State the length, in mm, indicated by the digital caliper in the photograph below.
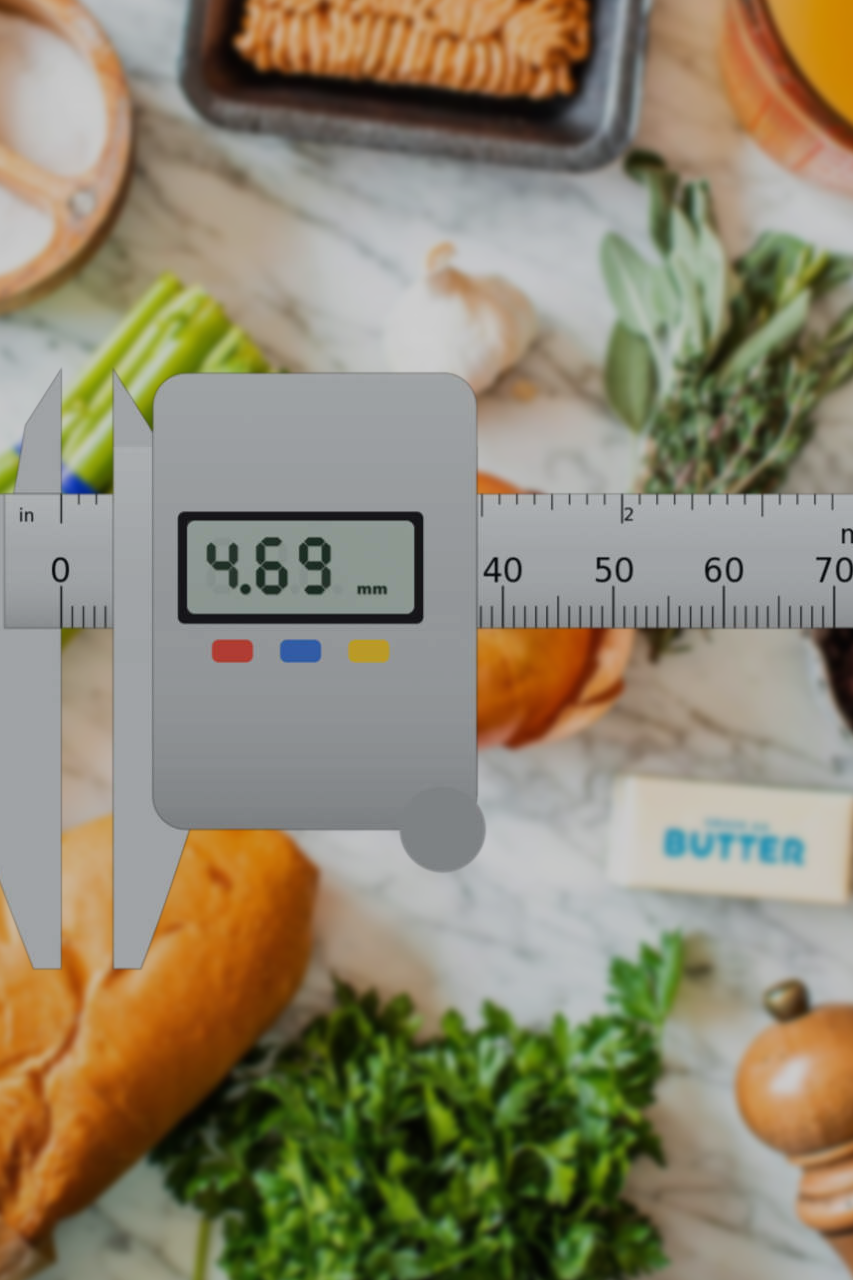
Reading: 4.69 mm
